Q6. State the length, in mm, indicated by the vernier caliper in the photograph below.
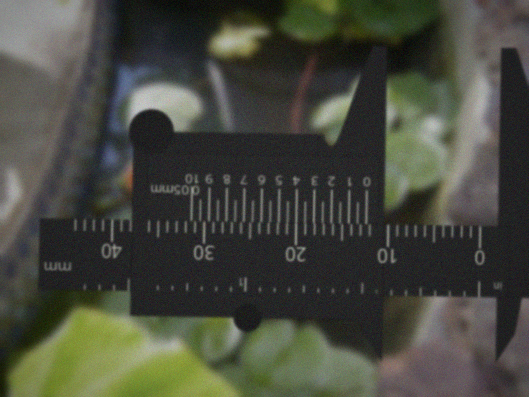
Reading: 12.4 mm
